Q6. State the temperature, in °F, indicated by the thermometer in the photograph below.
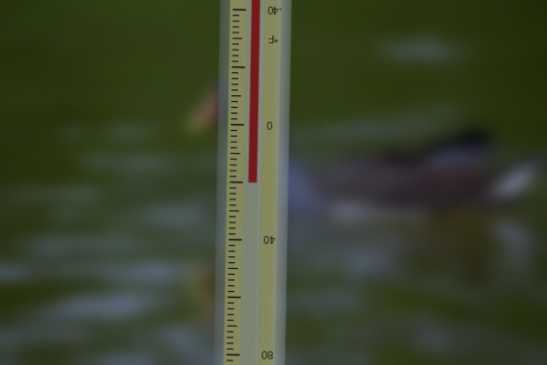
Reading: 20 °F
